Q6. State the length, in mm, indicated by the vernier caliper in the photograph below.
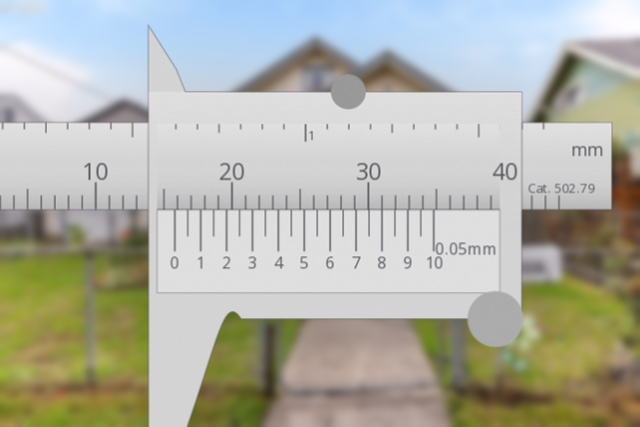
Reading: 15.8 mm
